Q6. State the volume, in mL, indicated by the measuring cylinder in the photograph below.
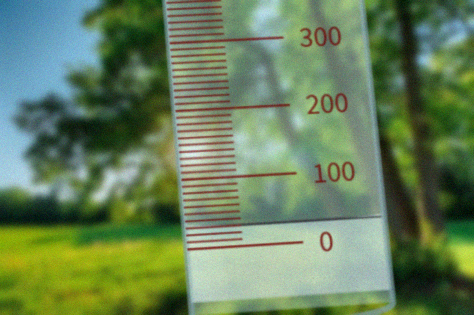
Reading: 30 mL
